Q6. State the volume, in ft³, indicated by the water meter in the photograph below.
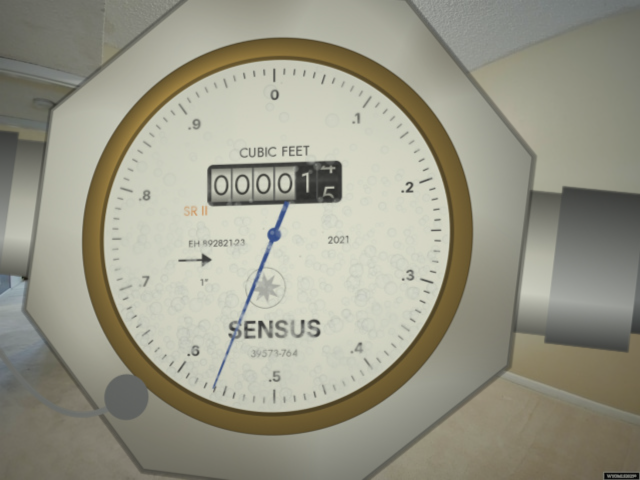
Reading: 14.56 ft³
